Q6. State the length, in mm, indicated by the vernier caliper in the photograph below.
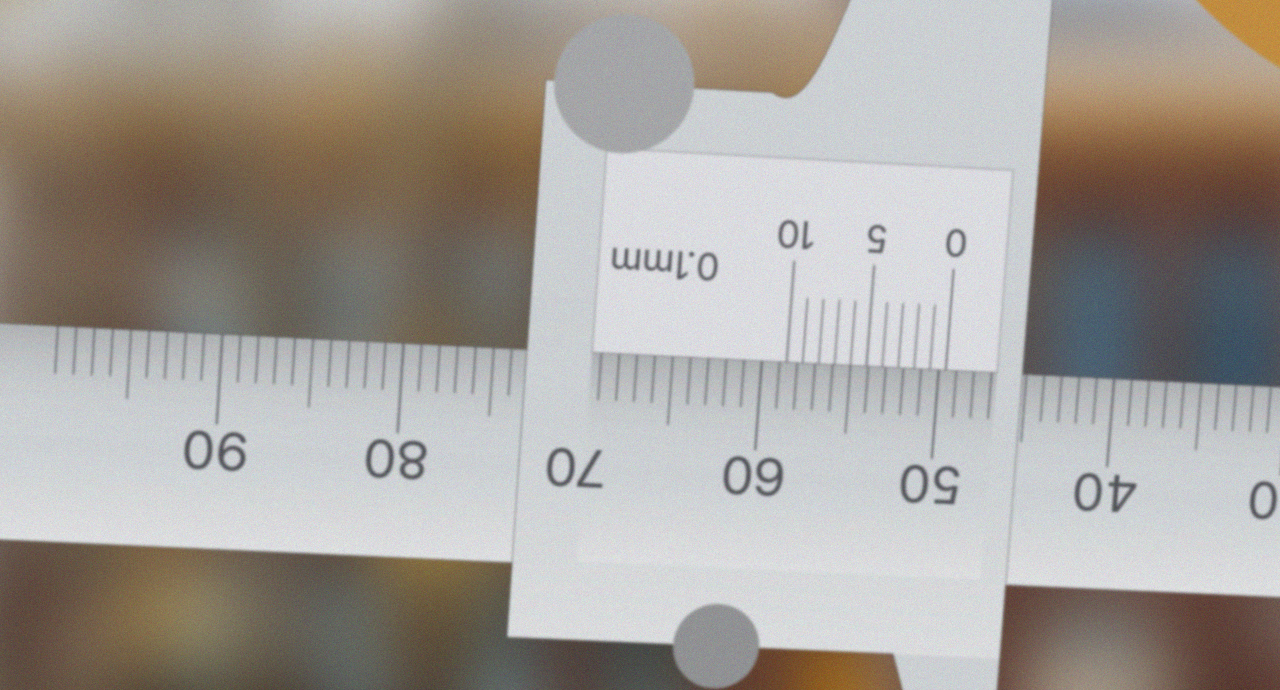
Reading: 49.6 mm
